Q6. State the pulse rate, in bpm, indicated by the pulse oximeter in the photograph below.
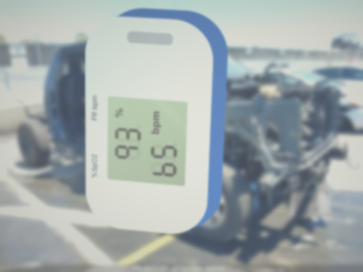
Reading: 65 bpm
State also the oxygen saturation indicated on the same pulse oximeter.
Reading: 93 %
